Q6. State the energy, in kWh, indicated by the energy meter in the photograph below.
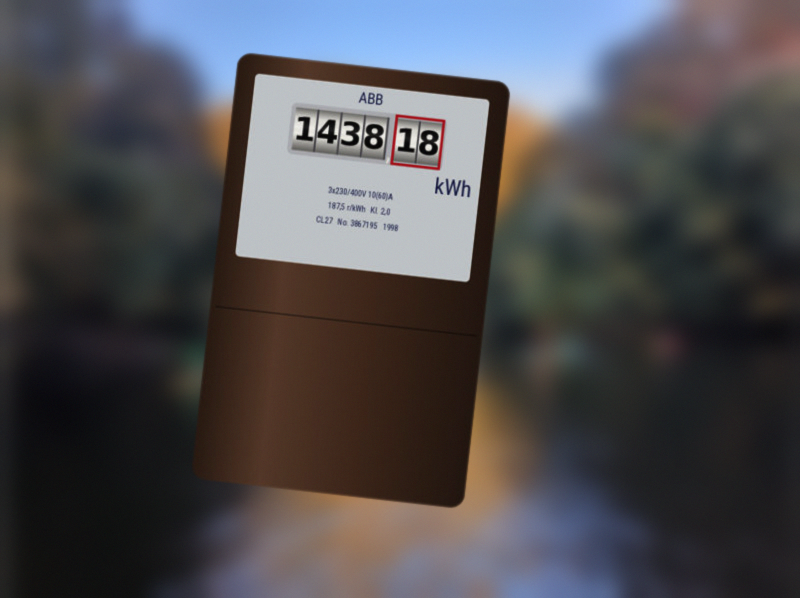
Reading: 1438.18 kWh
